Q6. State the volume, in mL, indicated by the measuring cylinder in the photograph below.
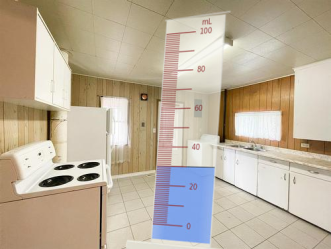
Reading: 30 mL
